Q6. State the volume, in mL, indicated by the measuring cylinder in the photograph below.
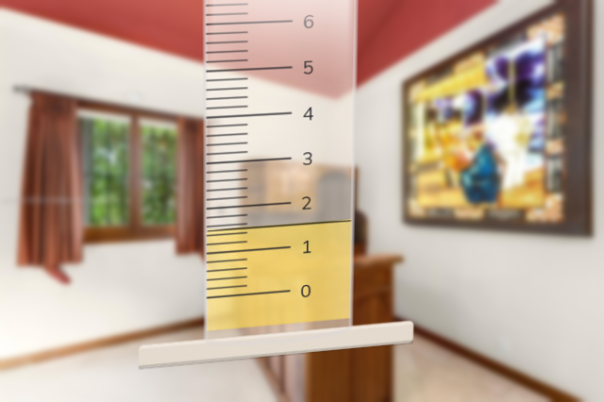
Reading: 1.5 mL
